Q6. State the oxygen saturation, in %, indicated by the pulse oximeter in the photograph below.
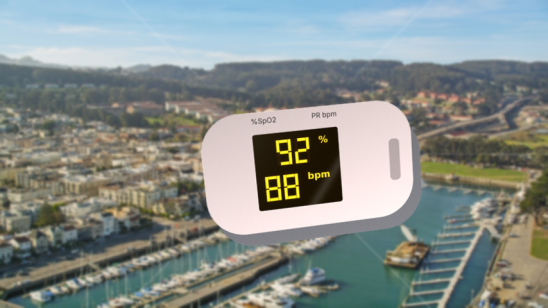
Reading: 92 %
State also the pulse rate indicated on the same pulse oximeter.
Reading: 88 bpm
